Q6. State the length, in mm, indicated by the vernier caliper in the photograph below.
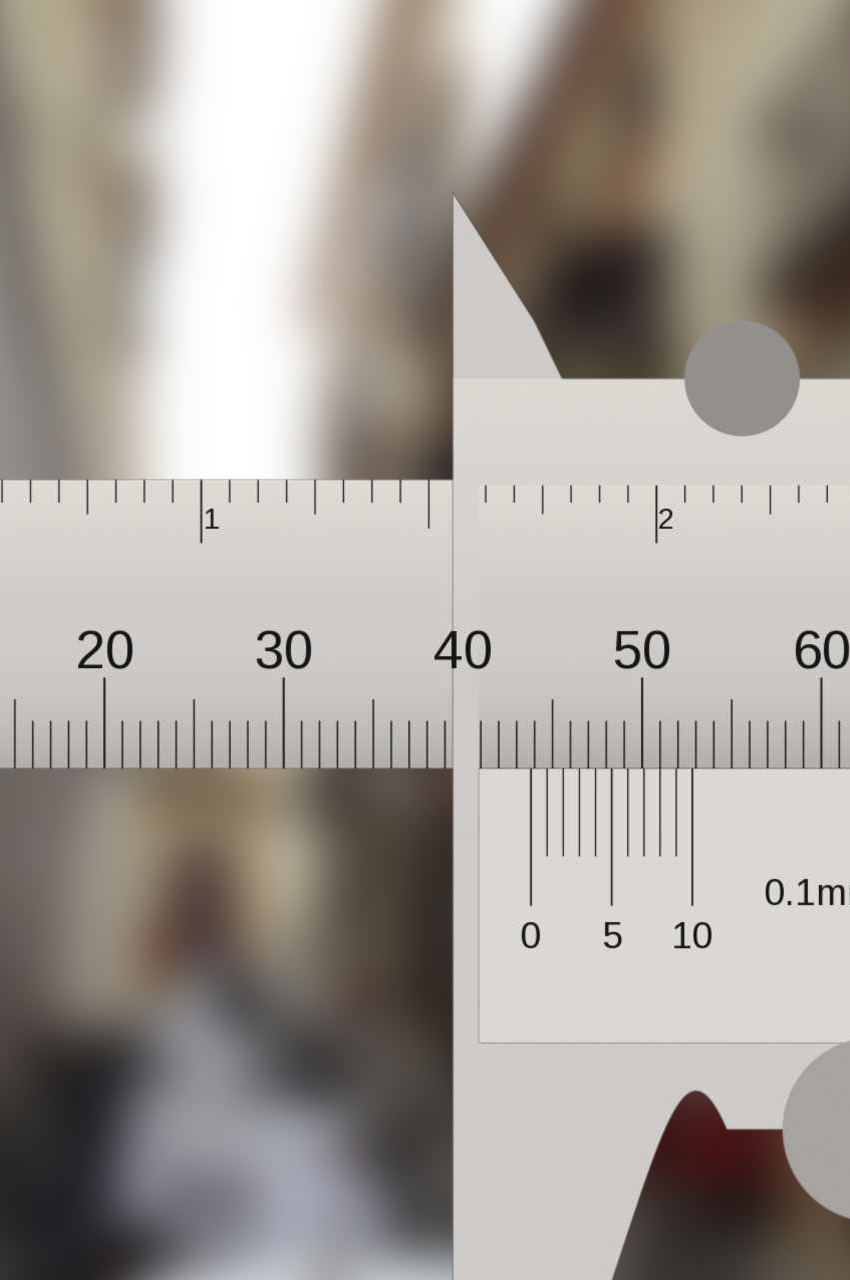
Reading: 43.8 mm
